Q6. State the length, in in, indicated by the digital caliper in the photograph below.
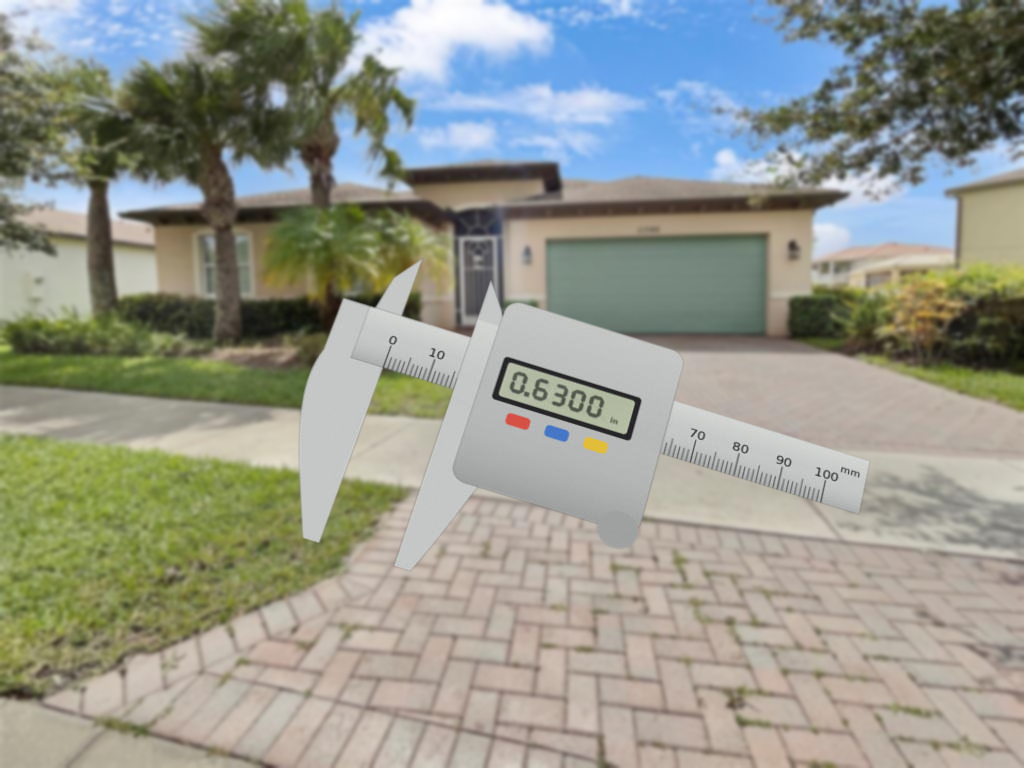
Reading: 0.6300 in
